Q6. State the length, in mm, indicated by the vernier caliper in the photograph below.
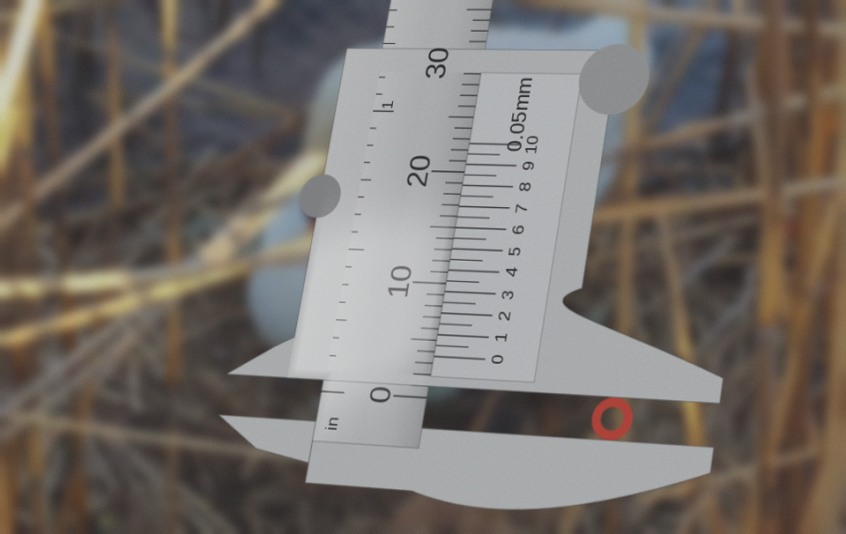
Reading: 3.6 mm
